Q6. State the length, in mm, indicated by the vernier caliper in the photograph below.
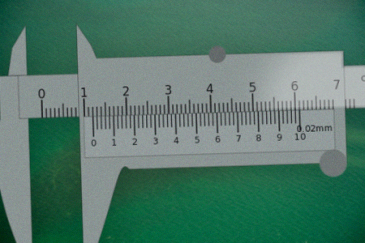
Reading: 12.0 mm
